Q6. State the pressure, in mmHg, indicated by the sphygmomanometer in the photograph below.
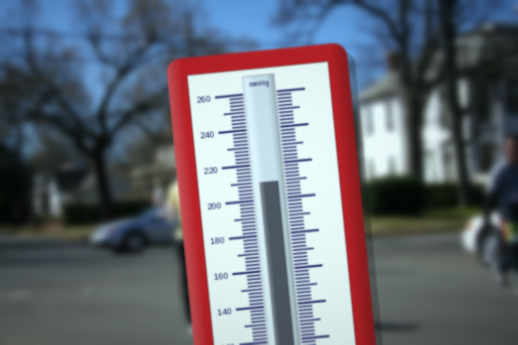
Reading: 210 mmHg
